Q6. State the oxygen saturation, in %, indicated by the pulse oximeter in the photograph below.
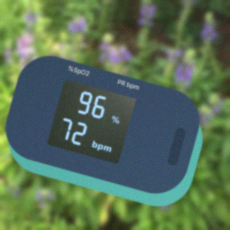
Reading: 96 %
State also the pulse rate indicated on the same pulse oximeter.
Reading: 72 bpm
